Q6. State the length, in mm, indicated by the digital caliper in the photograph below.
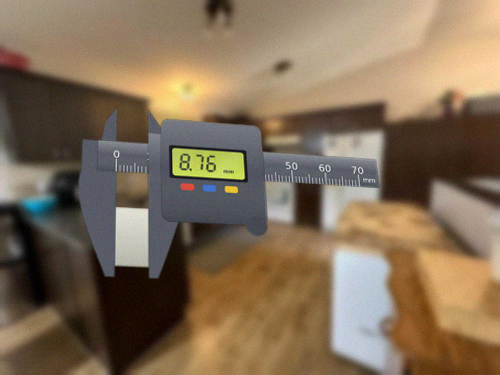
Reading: 8.76 mm
